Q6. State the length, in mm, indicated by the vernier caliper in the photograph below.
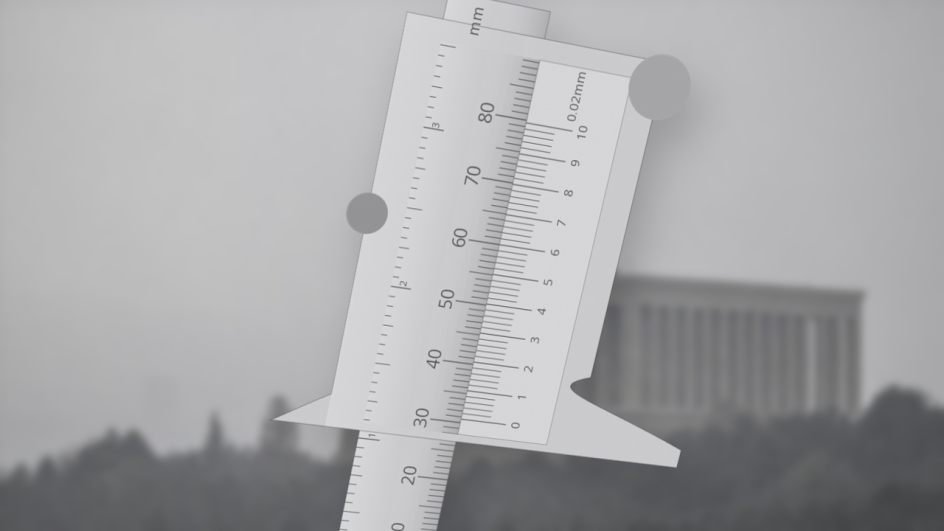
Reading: 30.6 mm
